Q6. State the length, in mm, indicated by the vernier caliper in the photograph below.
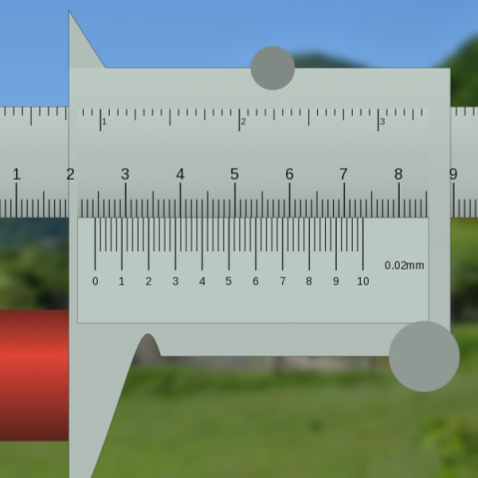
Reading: 24.4 mm
